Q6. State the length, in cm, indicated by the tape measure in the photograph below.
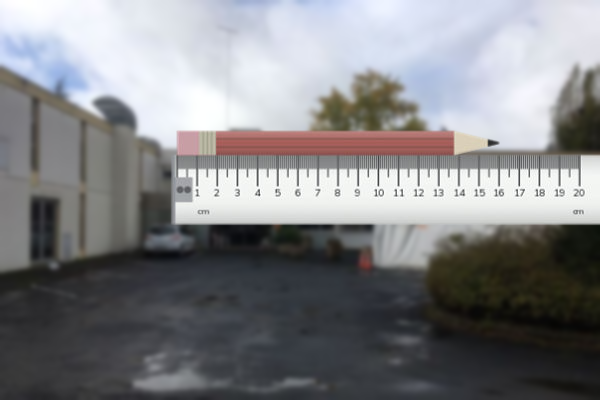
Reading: 16 cm
